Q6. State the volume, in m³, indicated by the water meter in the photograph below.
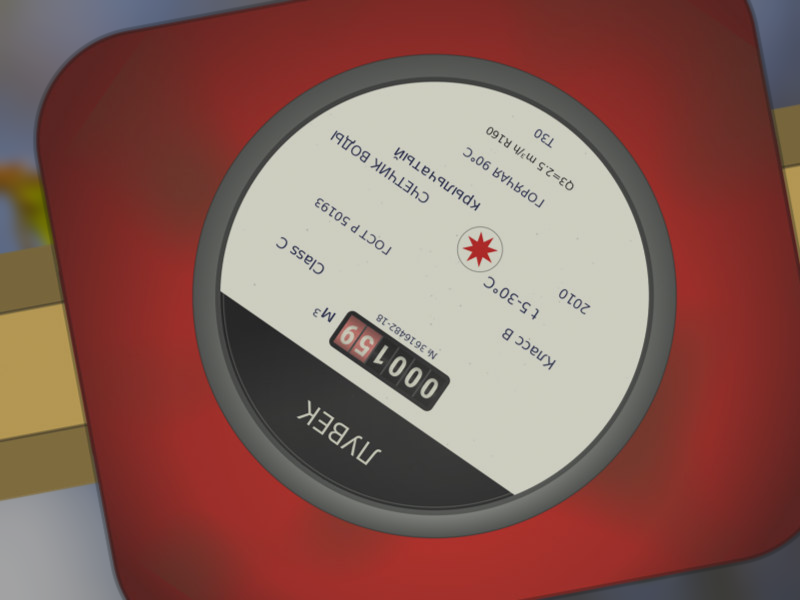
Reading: 1.59 m³
